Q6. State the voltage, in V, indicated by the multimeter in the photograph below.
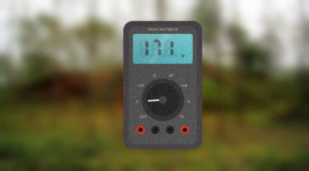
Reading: 171 V
